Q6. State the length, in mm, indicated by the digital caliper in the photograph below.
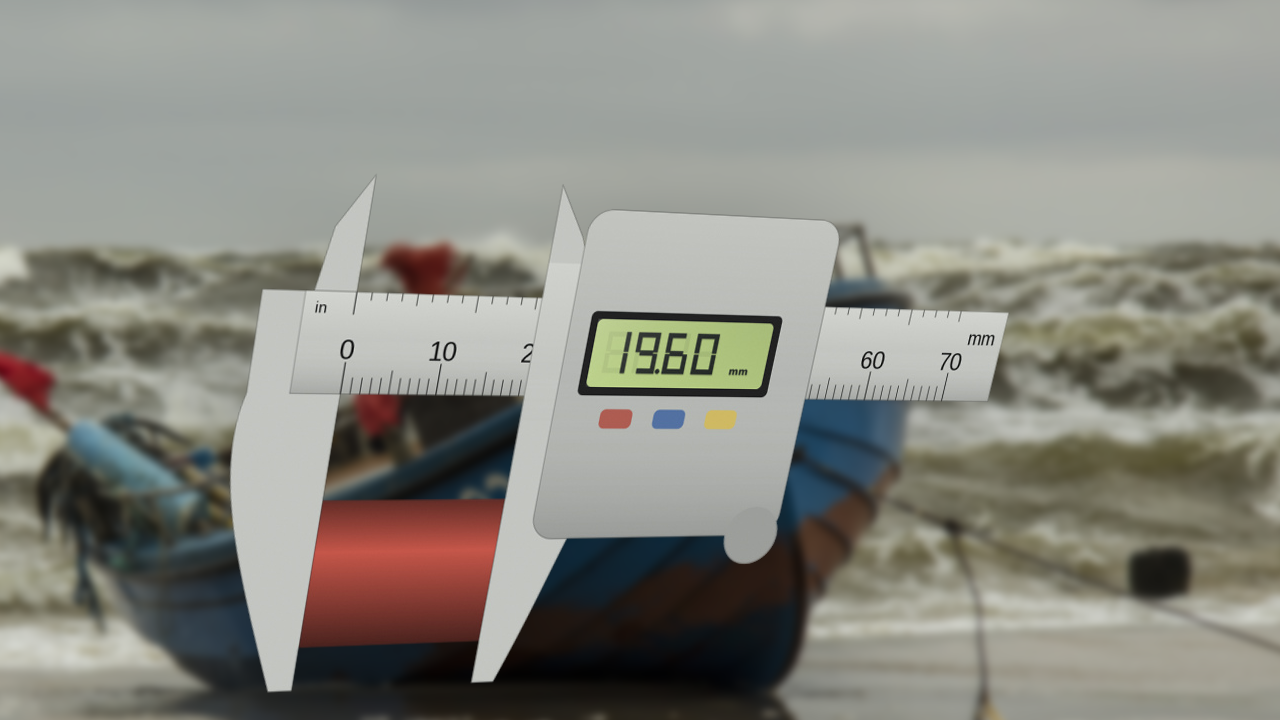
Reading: 19.60 mm
